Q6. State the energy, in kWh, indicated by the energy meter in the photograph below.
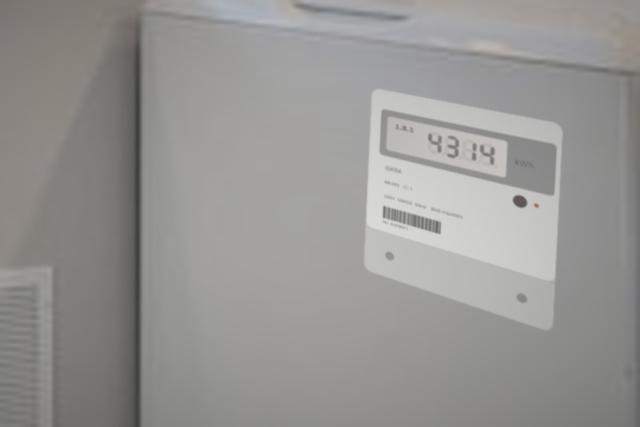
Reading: 4314 kWh
